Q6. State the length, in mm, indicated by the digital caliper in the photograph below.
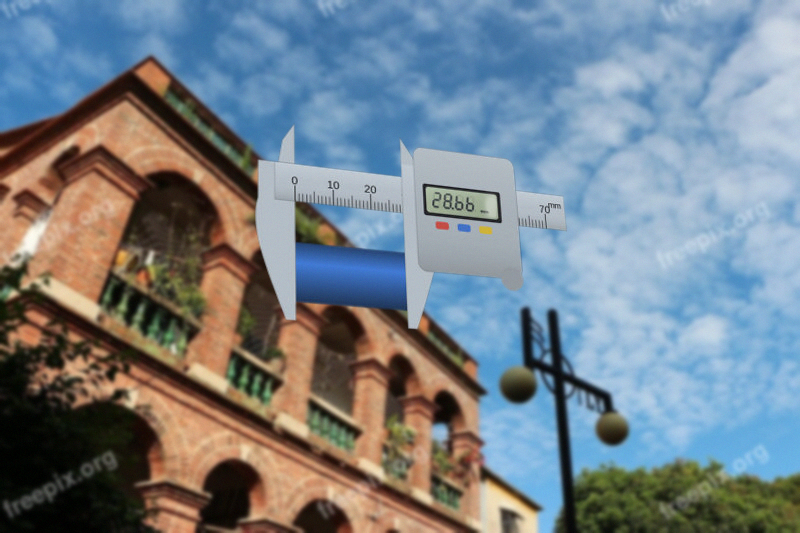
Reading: 28.66 mm
